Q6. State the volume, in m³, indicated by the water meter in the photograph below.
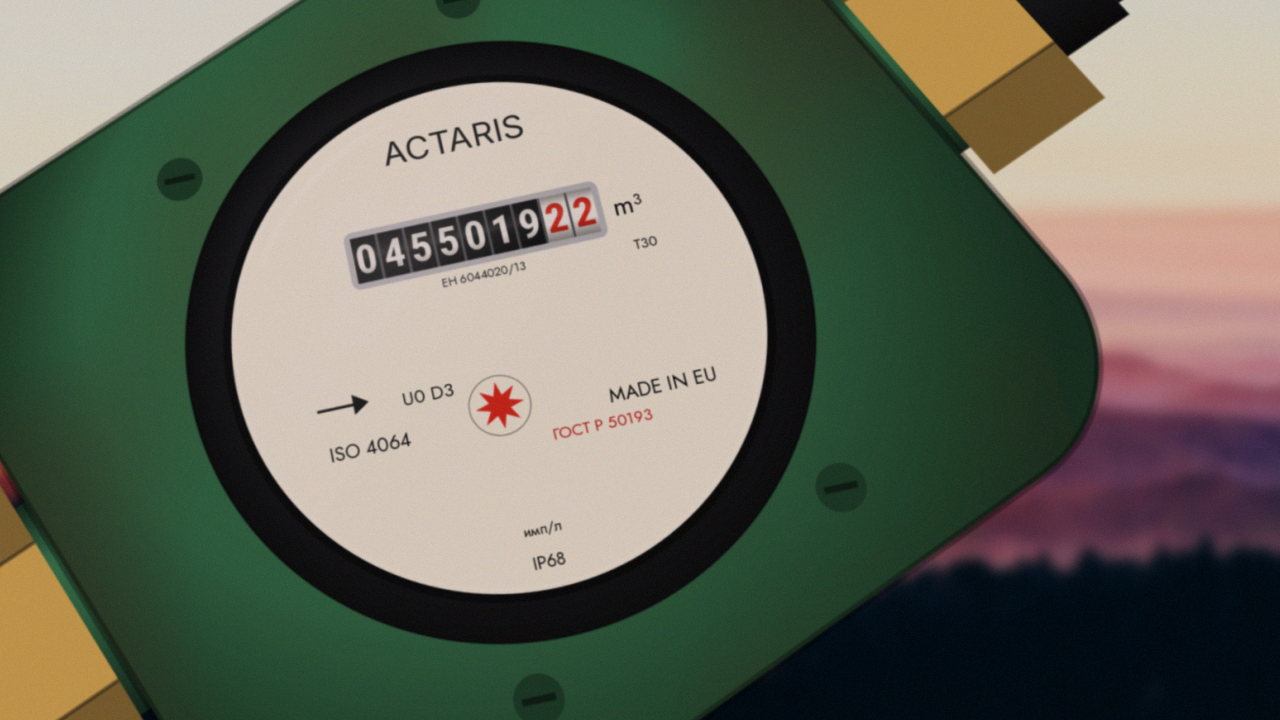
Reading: 455019.22 m³
